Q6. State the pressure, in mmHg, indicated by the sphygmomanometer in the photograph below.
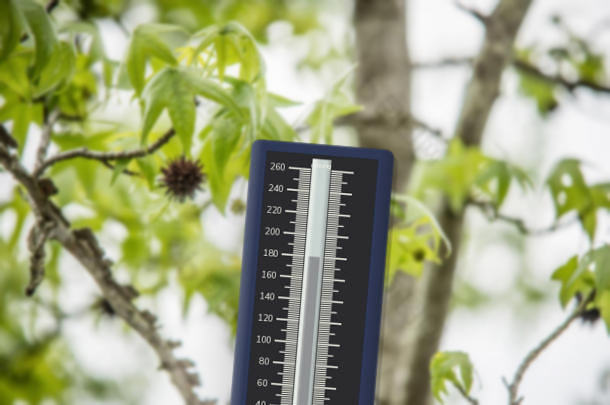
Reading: 180 mmHg
